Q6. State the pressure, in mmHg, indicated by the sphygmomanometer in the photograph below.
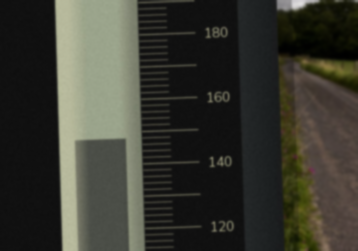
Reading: 148 mmHg
